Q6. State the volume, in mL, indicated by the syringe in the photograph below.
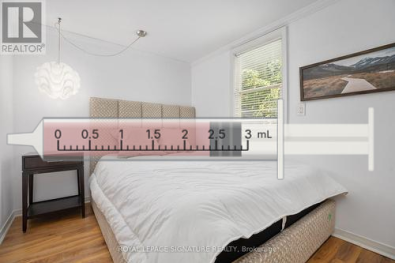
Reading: 2.4 mL
